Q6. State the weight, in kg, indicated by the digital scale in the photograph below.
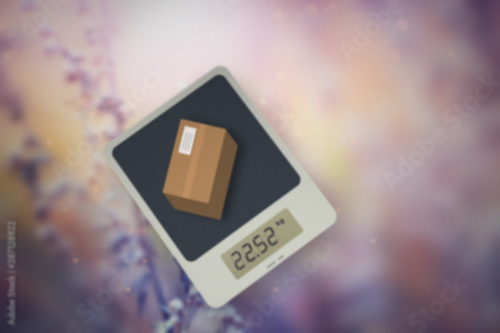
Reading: 22.52 kg
